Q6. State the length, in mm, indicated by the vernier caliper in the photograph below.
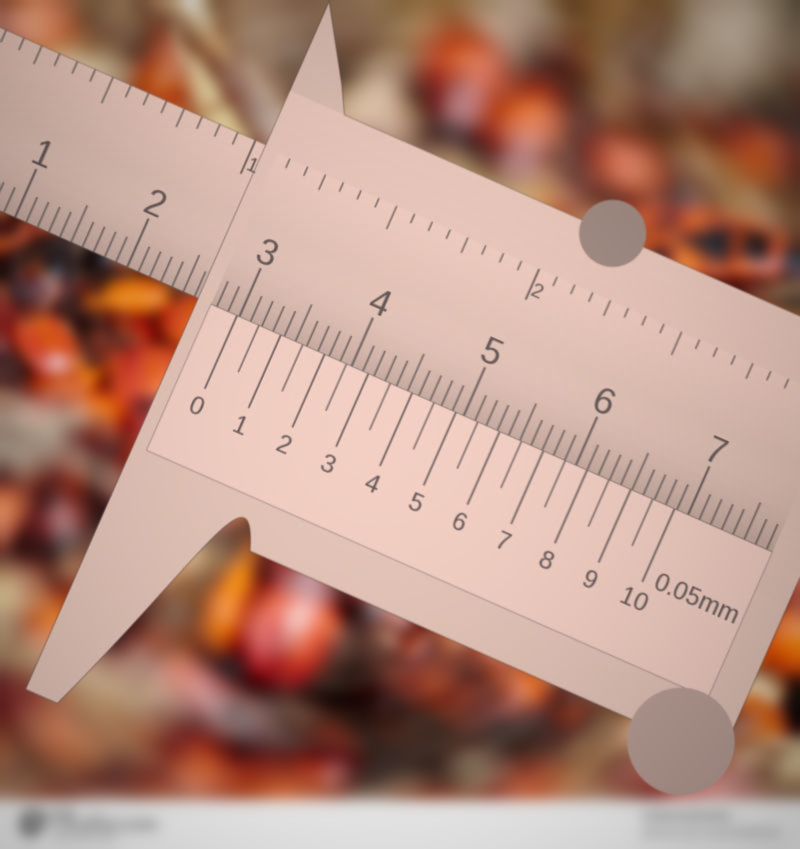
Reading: 29.8 mm
